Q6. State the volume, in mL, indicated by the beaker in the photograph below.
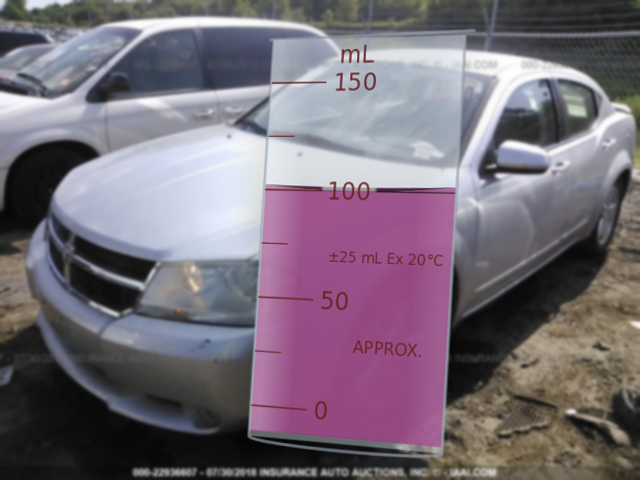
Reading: 100 mL
